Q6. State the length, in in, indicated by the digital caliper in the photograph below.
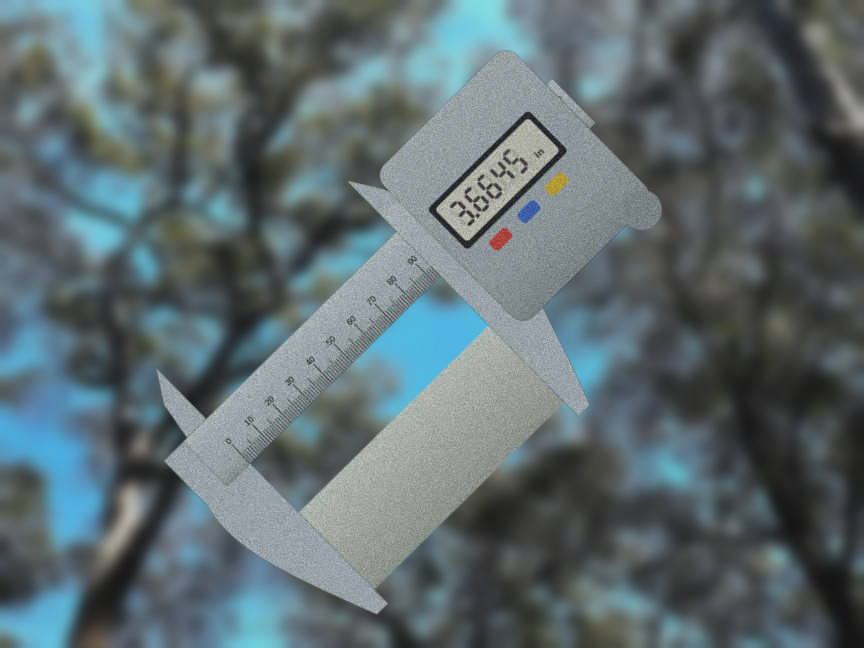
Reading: 3.6645 in
